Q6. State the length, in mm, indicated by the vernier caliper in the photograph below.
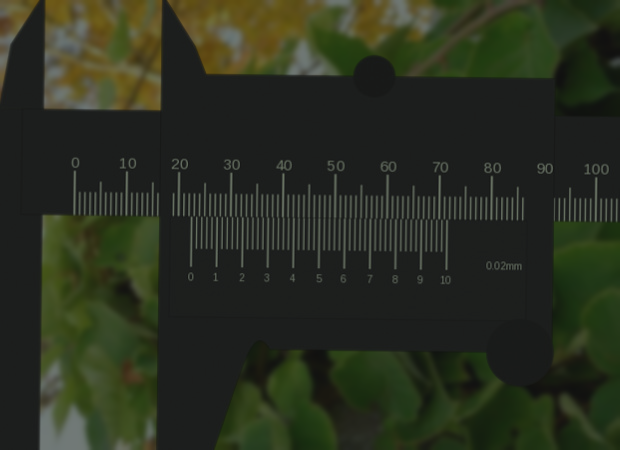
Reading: 22.5 mm
